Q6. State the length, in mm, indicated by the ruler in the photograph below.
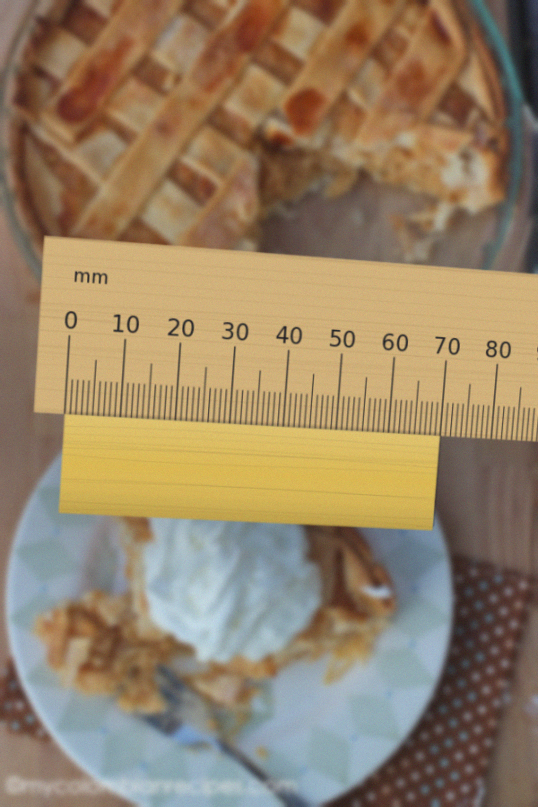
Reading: 70 mm
